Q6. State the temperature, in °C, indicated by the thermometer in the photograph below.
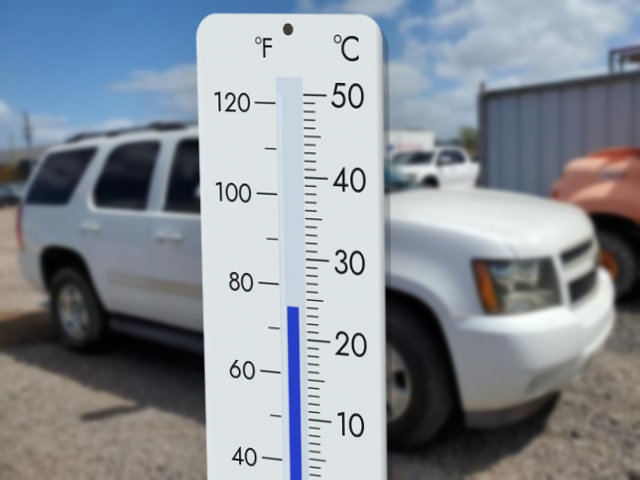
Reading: 24 °C
